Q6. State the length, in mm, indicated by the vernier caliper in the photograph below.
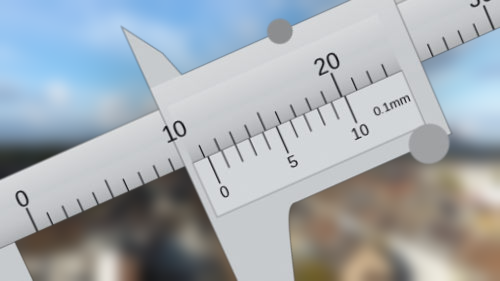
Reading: 11.2 mm
